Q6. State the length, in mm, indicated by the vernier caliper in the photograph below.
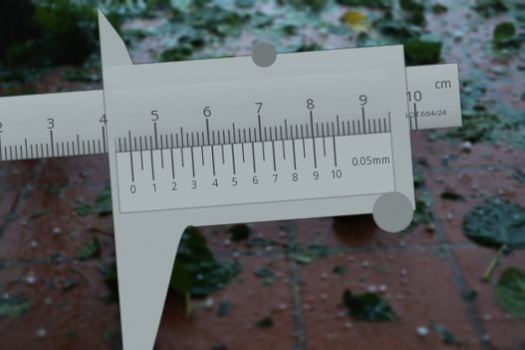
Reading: 45.0 mm
